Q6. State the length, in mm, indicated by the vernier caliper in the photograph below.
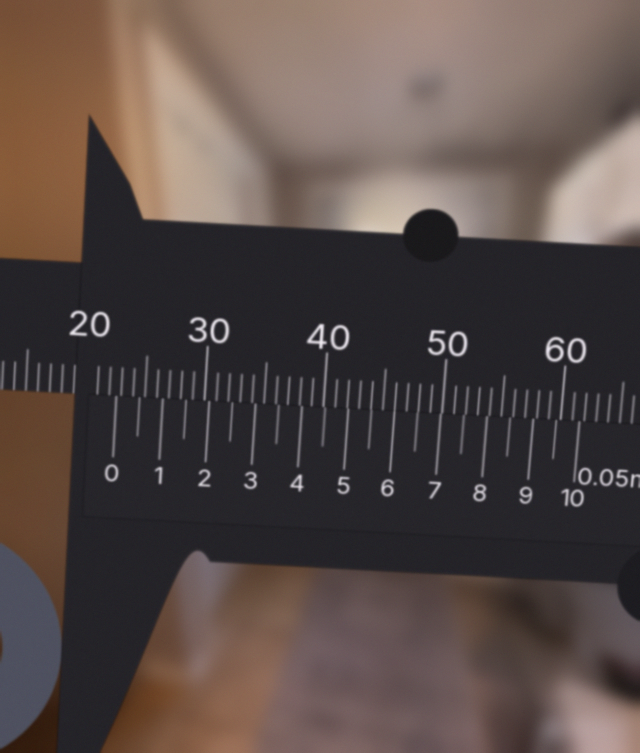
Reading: 22.6 mm
